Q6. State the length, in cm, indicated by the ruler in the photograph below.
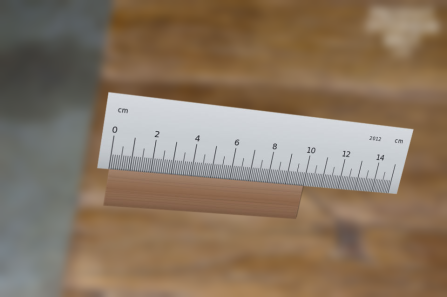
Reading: 10 cm
